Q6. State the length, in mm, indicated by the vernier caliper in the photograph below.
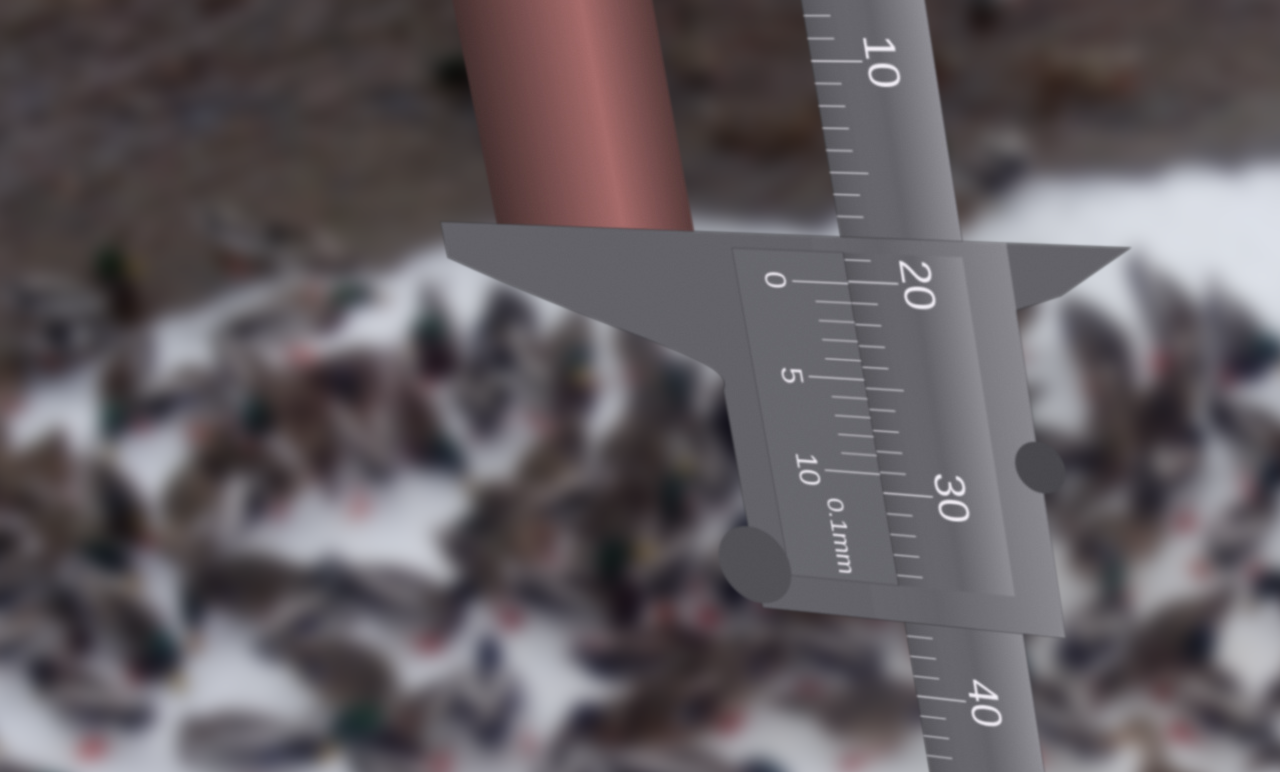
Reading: 20.1 mm
